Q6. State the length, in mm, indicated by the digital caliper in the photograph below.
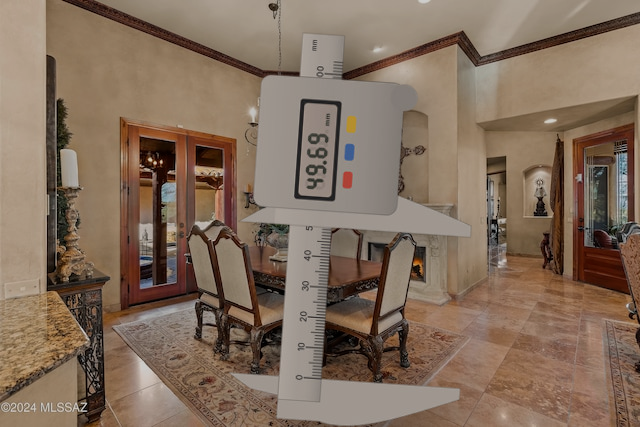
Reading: 49.69 mm
